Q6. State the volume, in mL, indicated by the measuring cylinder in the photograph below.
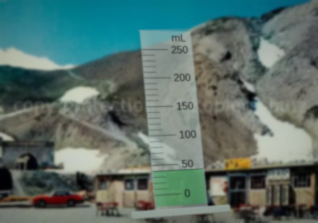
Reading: 40 mL
